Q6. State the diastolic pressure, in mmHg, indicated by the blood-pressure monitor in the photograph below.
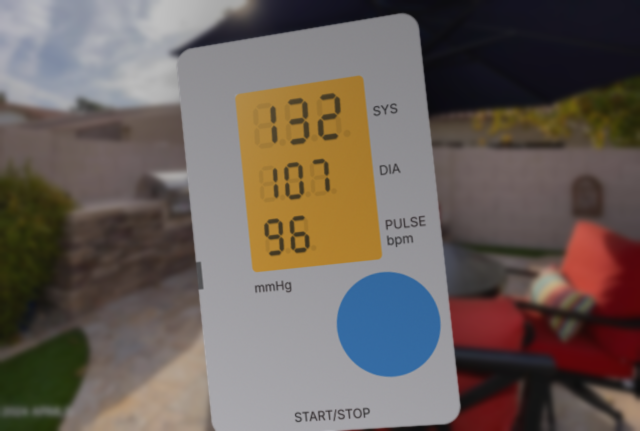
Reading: 107 mmHg
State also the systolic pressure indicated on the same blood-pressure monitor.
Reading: 132 mmHg
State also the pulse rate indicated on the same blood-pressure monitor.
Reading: 96 bpm
